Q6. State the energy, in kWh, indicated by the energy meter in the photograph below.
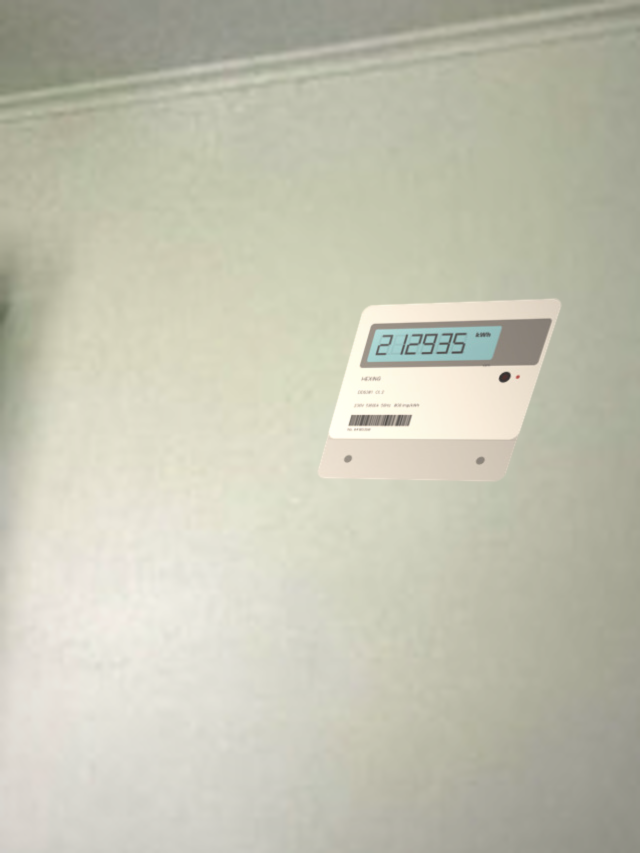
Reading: 212935 kWh
